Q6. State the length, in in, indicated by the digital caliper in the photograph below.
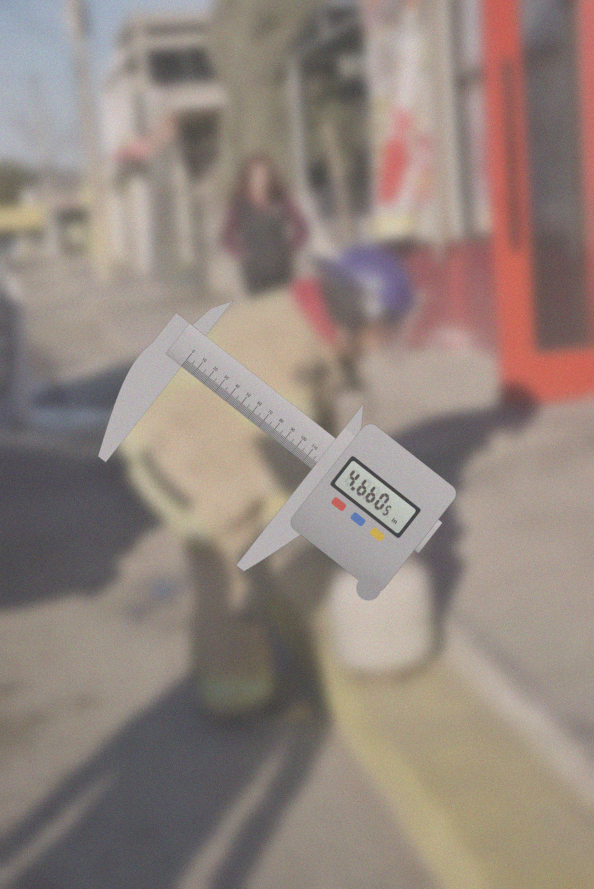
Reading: 4.6605 in
